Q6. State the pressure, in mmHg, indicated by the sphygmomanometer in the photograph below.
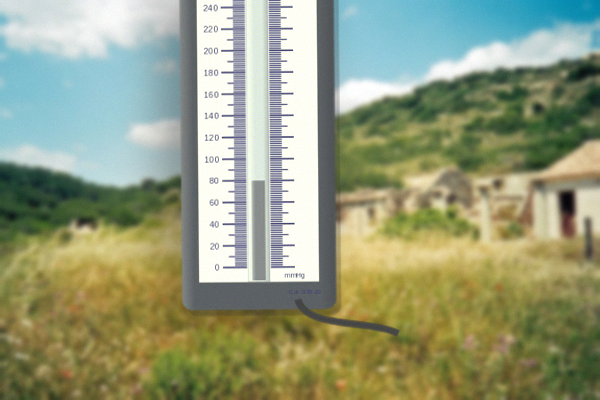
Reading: 80 mmHg
